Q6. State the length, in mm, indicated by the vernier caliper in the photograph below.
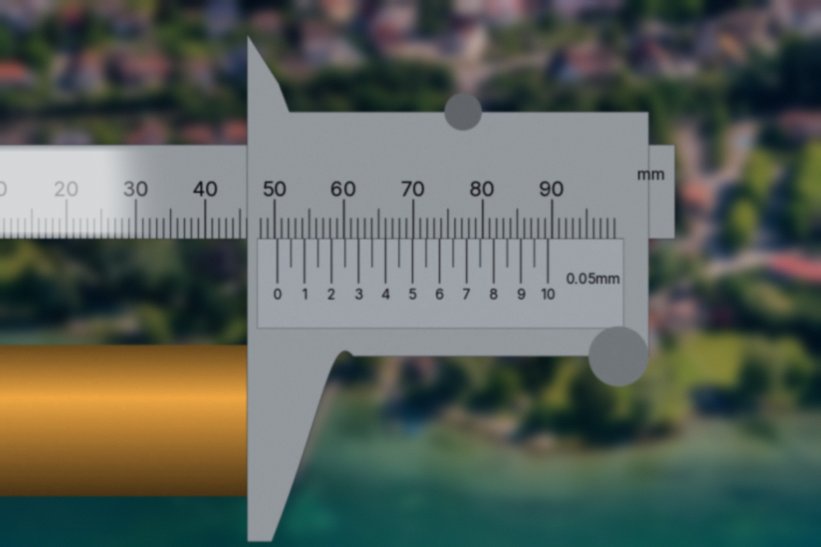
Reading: 50.4 mm
